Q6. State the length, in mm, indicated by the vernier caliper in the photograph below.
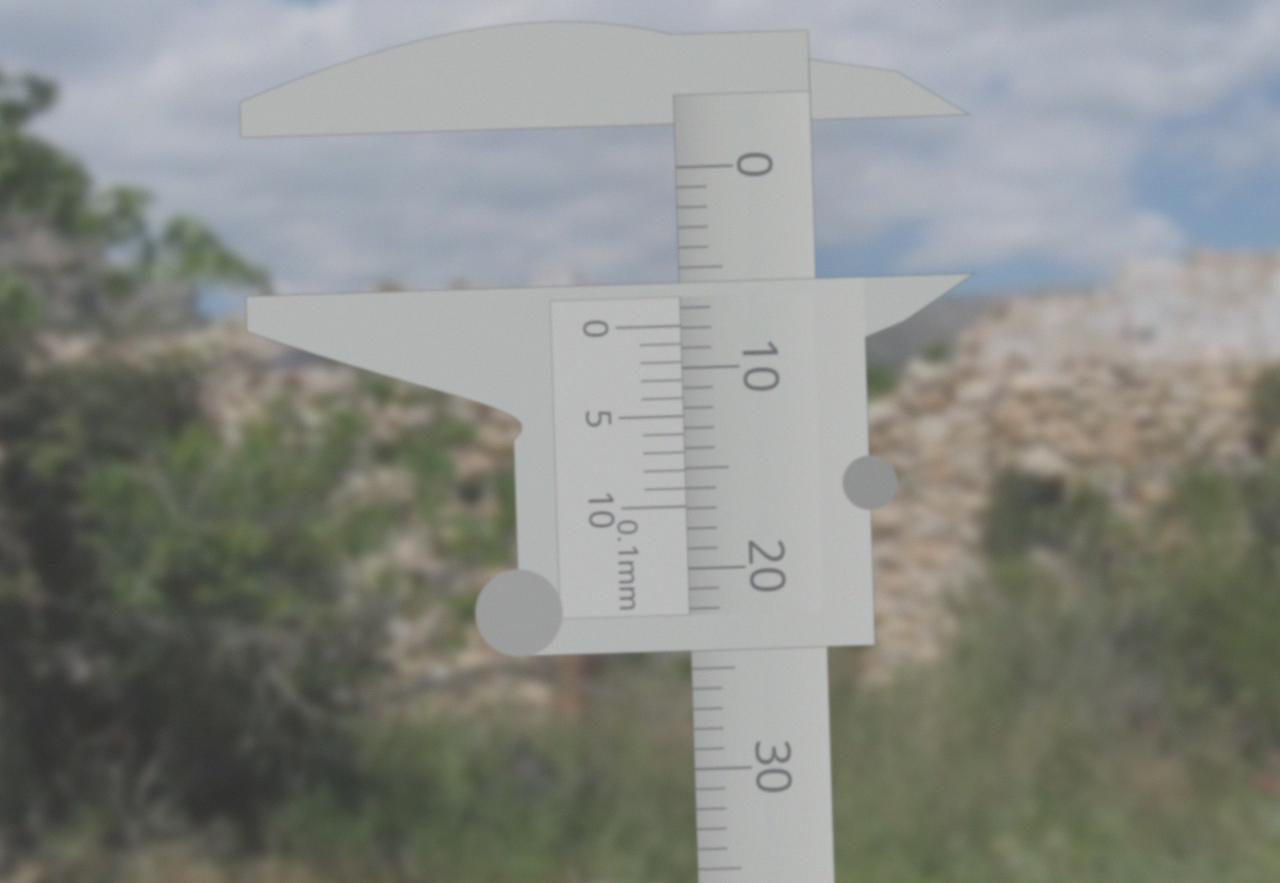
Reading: 7.9 mm
